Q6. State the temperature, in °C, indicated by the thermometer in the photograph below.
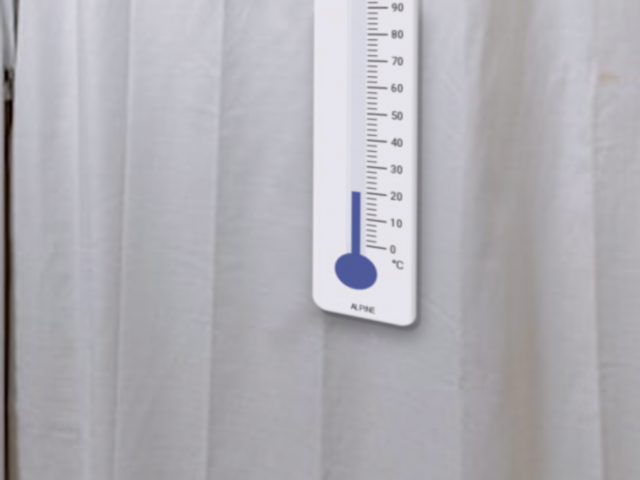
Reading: 20 °C
